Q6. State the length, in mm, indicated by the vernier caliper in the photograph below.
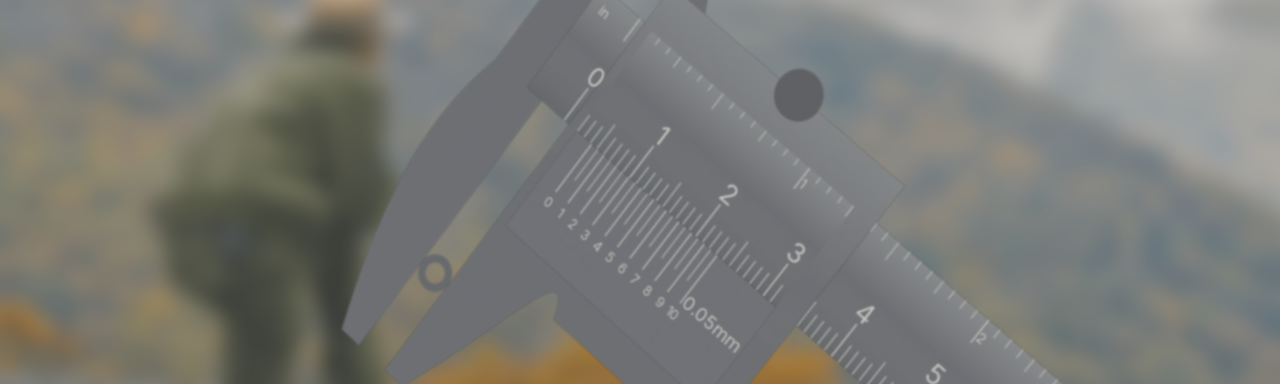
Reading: 4.2 mm
